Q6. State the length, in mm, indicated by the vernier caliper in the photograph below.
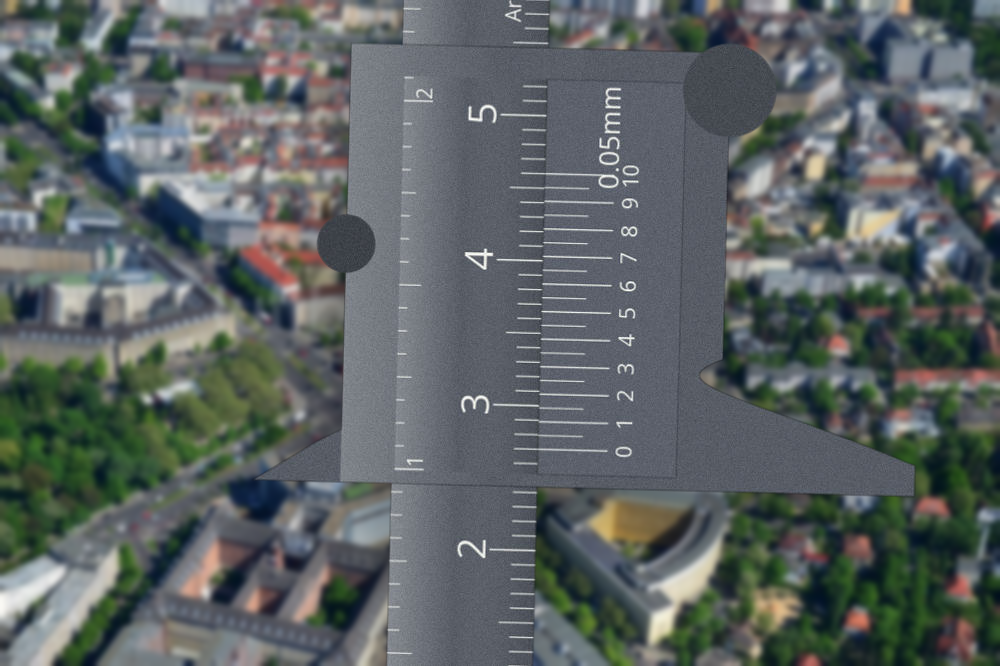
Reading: 27.0 mm
